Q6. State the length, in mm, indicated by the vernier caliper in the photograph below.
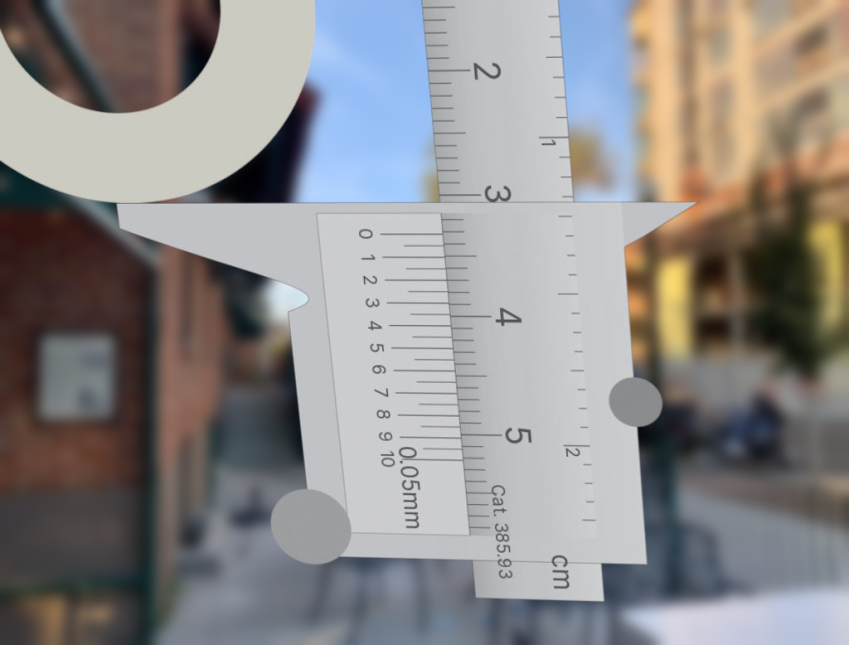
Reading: 33.2 mm
